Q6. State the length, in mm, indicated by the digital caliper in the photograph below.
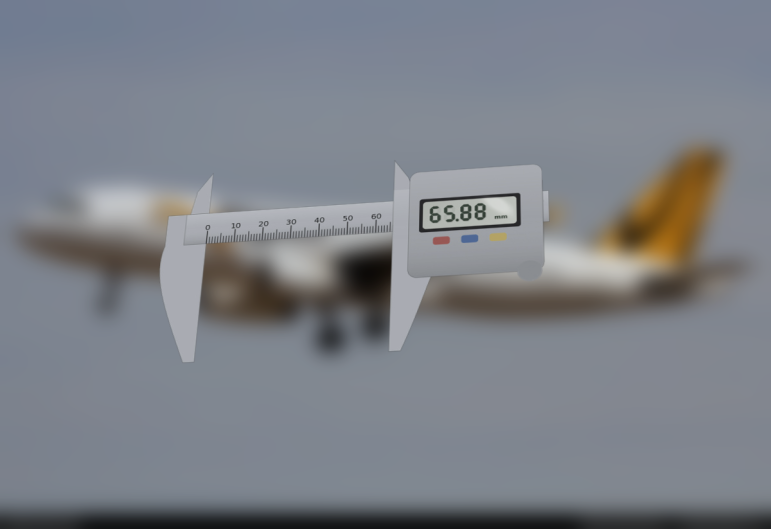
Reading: 65.88 mm
